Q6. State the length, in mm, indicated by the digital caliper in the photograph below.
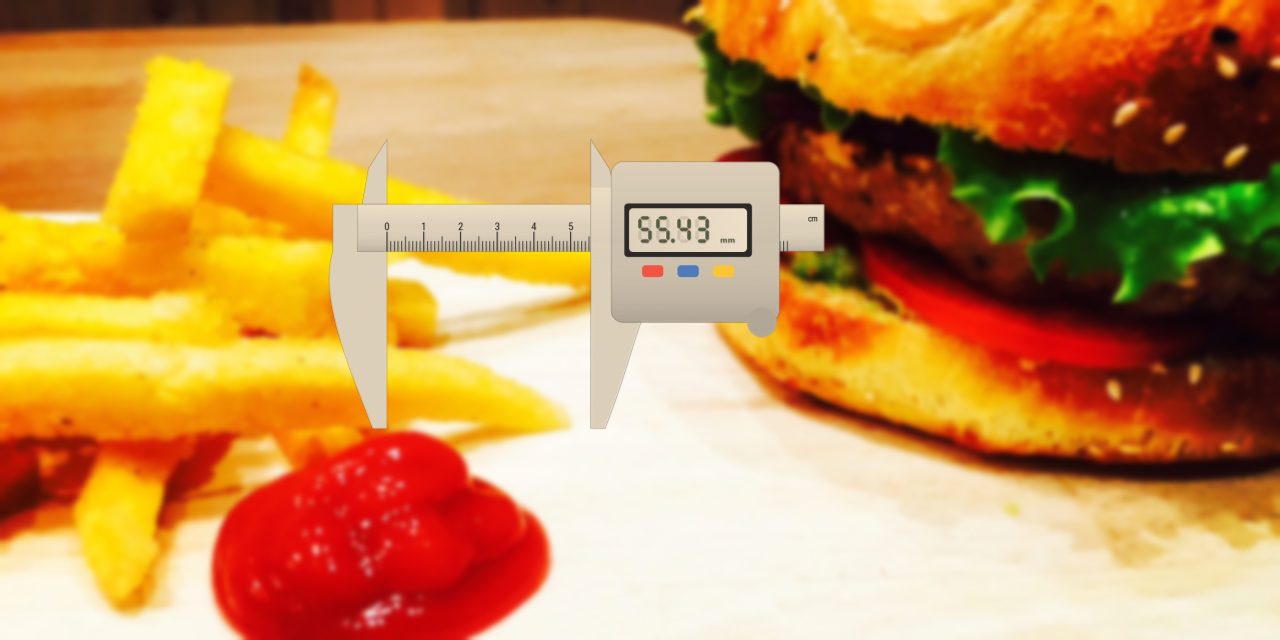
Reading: 55.43 mm
